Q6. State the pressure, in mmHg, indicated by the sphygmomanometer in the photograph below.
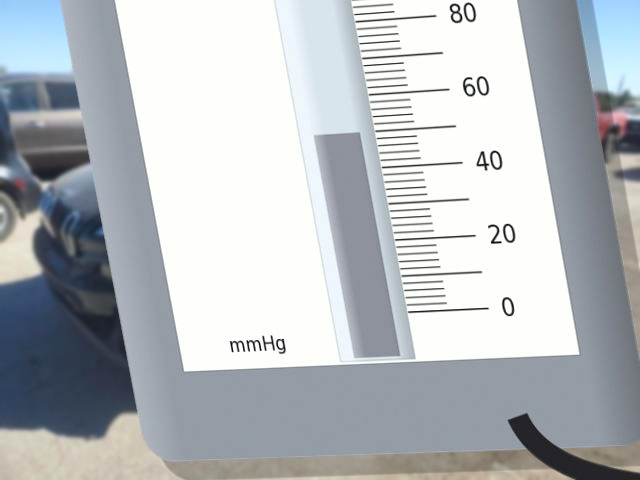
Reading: 50 mmHg
